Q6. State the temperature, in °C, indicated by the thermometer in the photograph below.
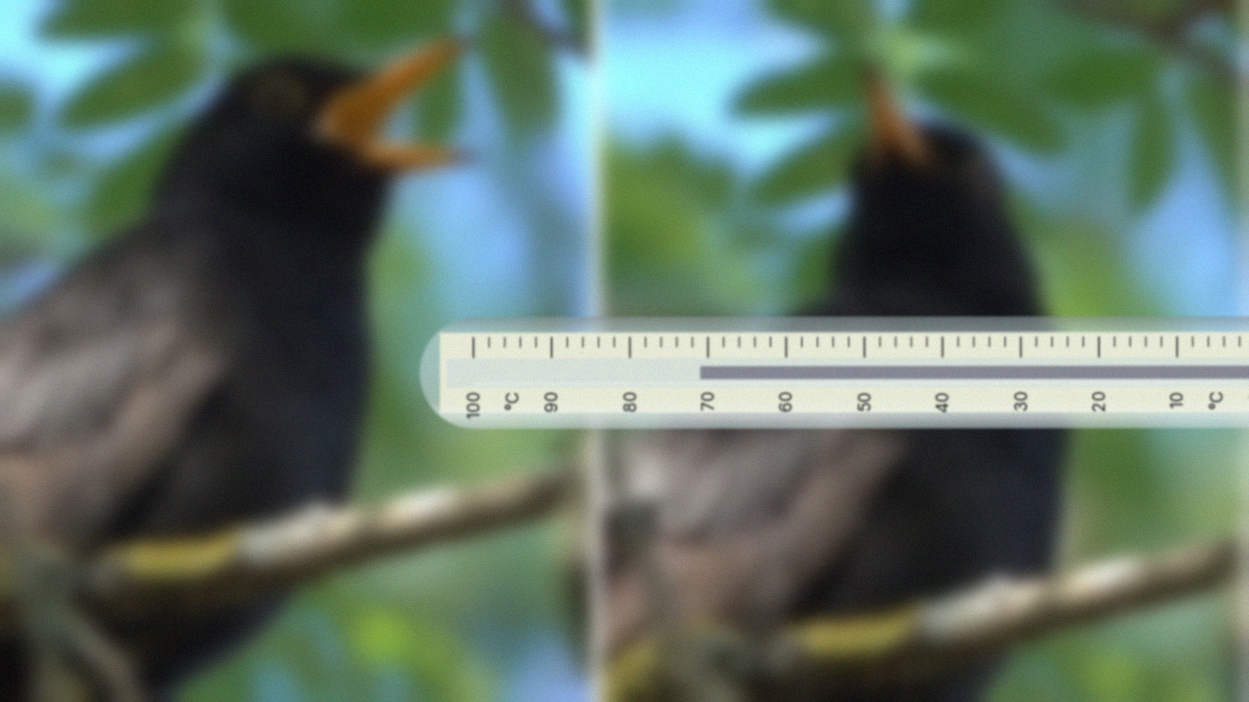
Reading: 71 °C
